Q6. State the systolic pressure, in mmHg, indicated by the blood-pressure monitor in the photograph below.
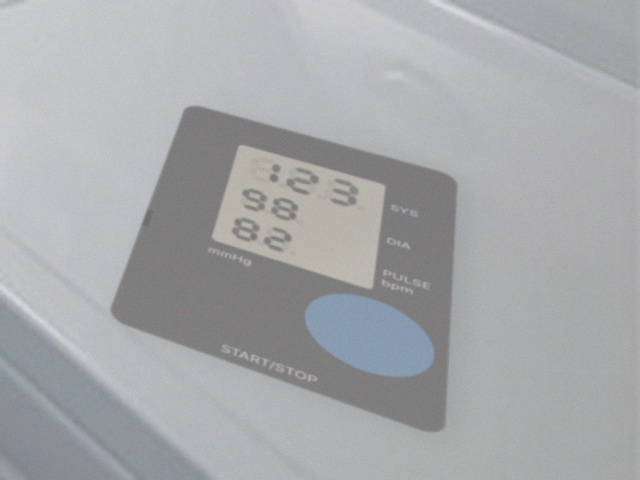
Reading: 123 mmHg
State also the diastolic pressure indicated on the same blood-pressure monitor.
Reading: 98 mmHg
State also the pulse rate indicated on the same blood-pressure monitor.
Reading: 82 bpm
